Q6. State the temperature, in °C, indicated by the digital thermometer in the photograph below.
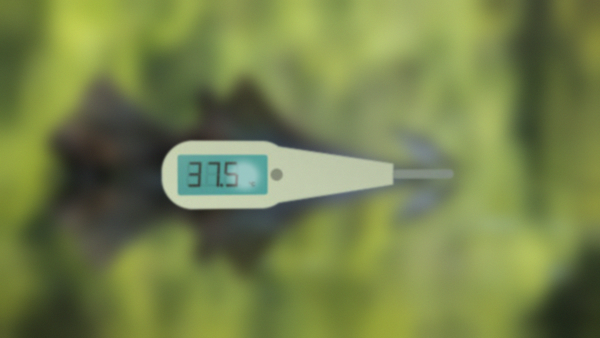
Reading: 37.5 °C
